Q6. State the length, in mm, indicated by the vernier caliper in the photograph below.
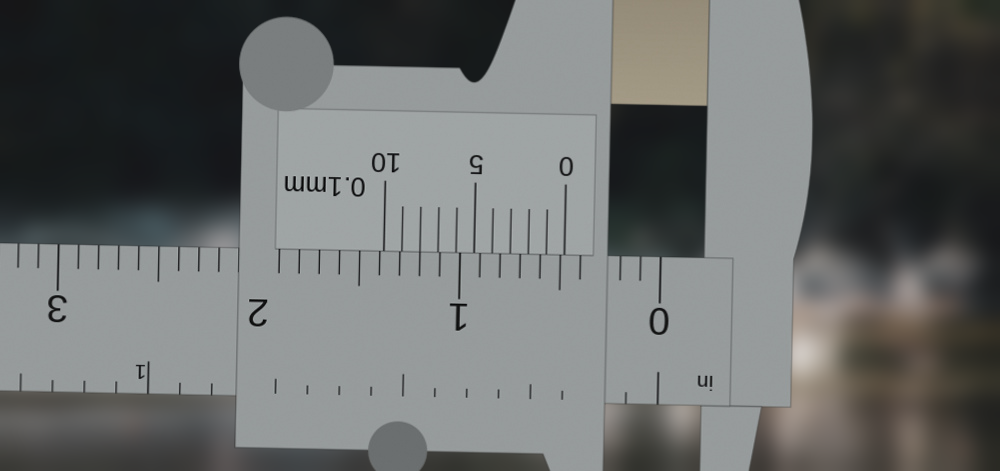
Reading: 4.8 mm
